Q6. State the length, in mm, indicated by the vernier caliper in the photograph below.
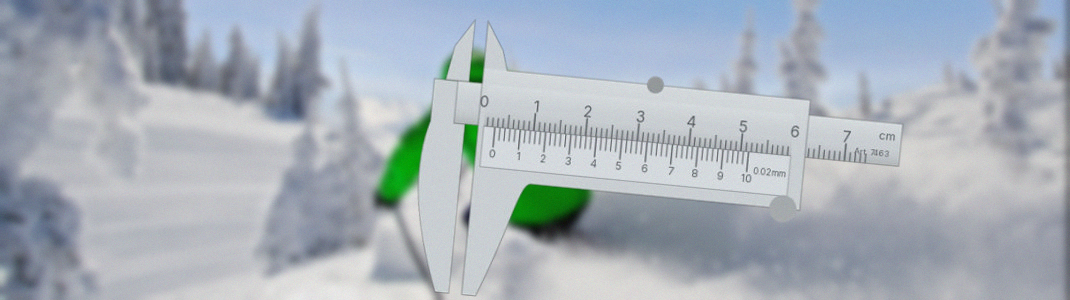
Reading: 2.5 mm
